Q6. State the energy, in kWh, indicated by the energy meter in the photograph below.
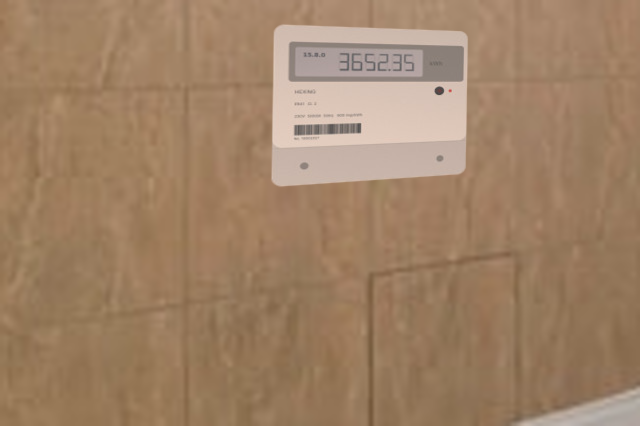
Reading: 3652.35 kWh
